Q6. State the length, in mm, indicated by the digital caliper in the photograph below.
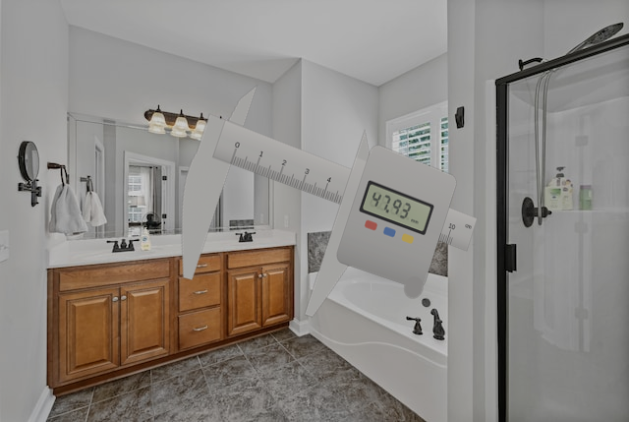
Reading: 47.93 mm
